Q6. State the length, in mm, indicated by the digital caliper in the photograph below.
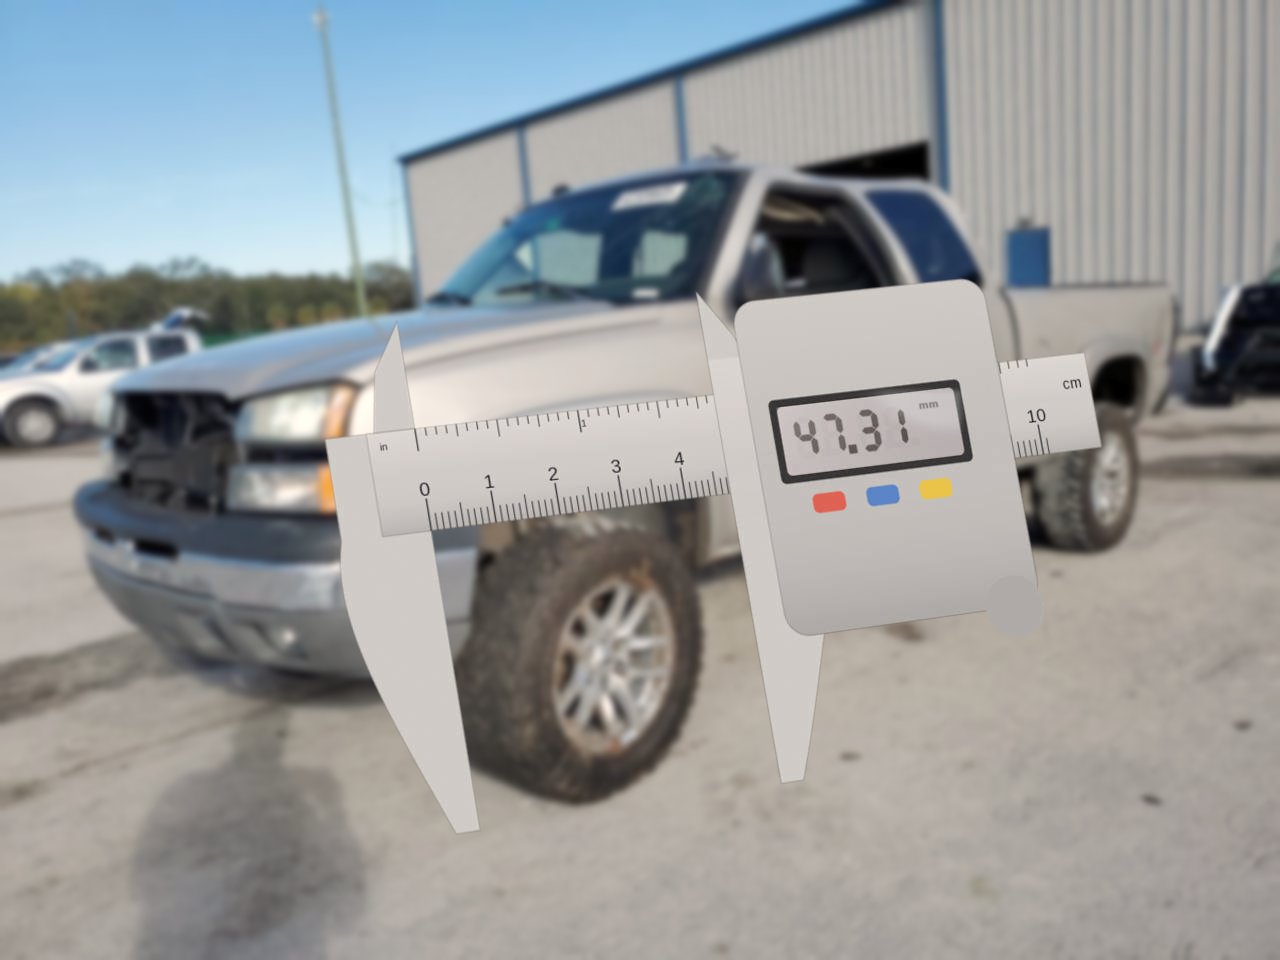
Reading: 47.31 mm
